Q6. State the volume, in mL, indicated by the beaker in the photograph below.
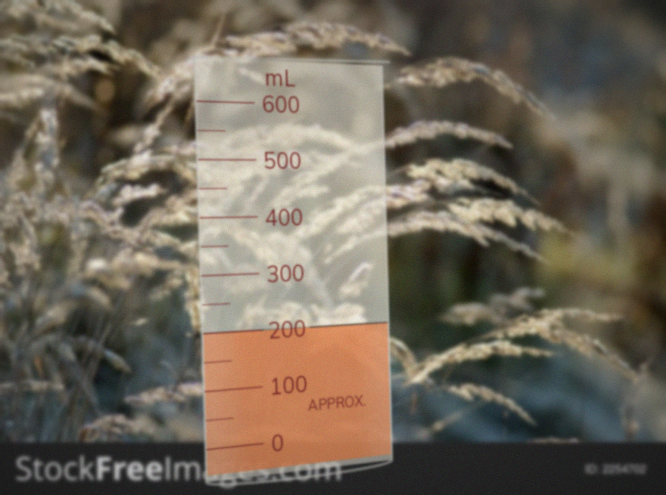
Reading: 200 mL
